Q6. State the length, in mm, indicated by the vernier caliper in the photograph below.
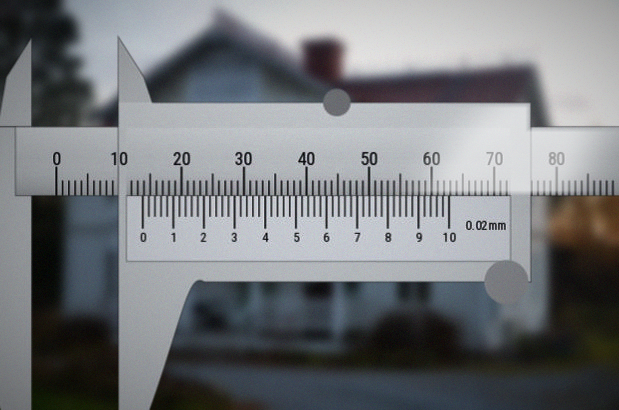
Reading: 13.8 mm
